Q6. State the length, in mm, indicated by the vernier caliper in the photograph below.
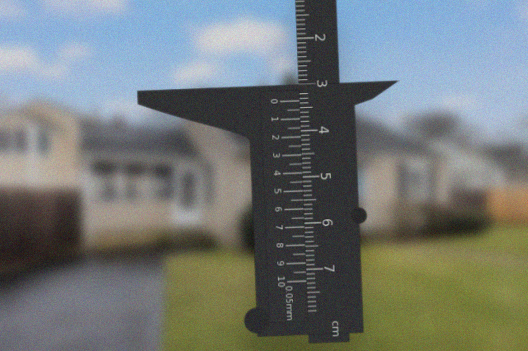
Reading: 33.5 mm
